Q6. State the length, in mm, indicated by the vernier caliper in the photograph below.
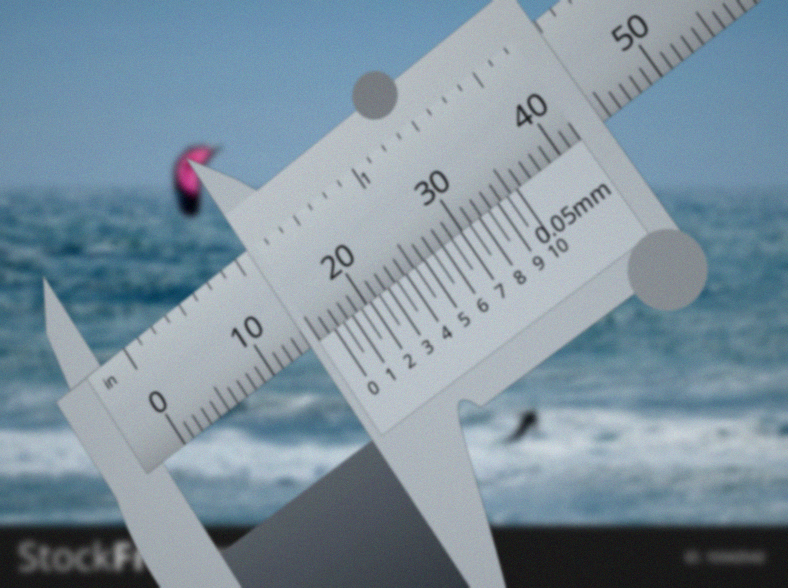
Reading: 16.6 mm
